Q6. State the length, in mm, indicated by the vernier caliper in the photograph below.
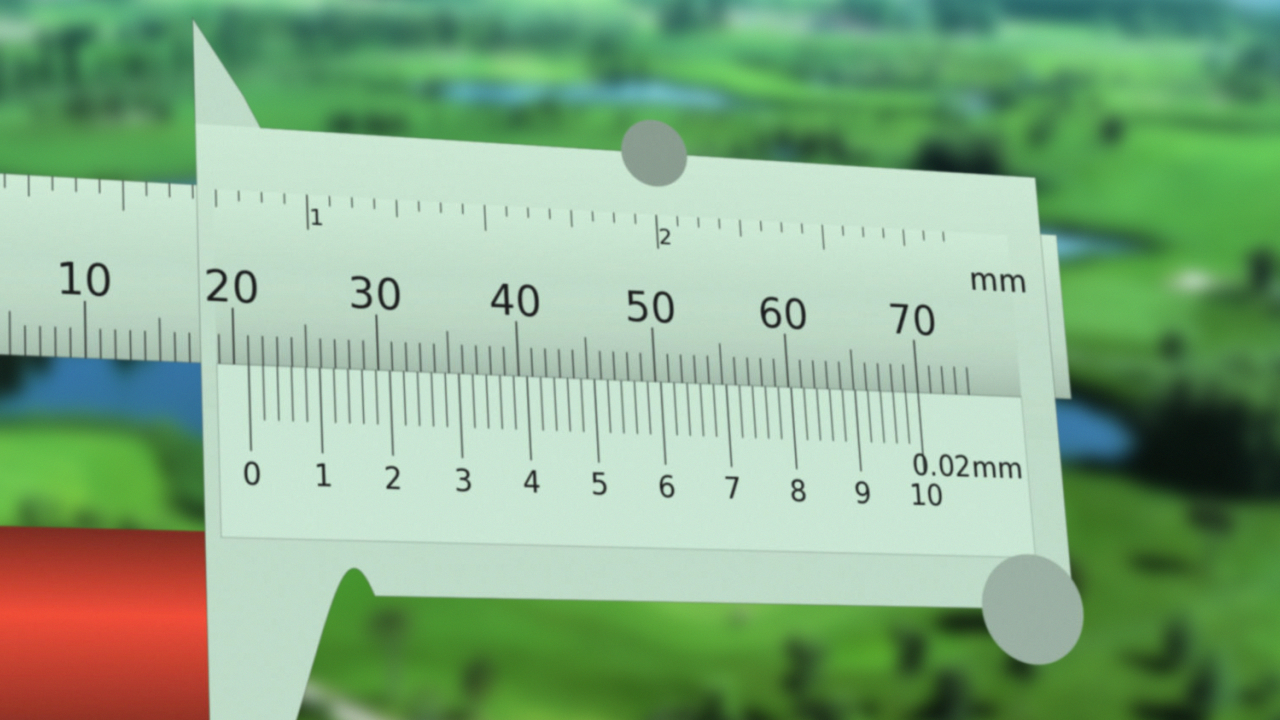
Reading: 21.0 mm
